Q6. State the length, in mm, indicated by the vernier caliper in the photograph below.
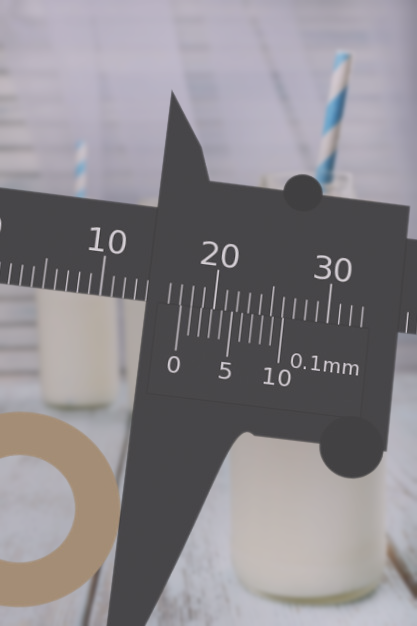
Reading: 17.1 mm
